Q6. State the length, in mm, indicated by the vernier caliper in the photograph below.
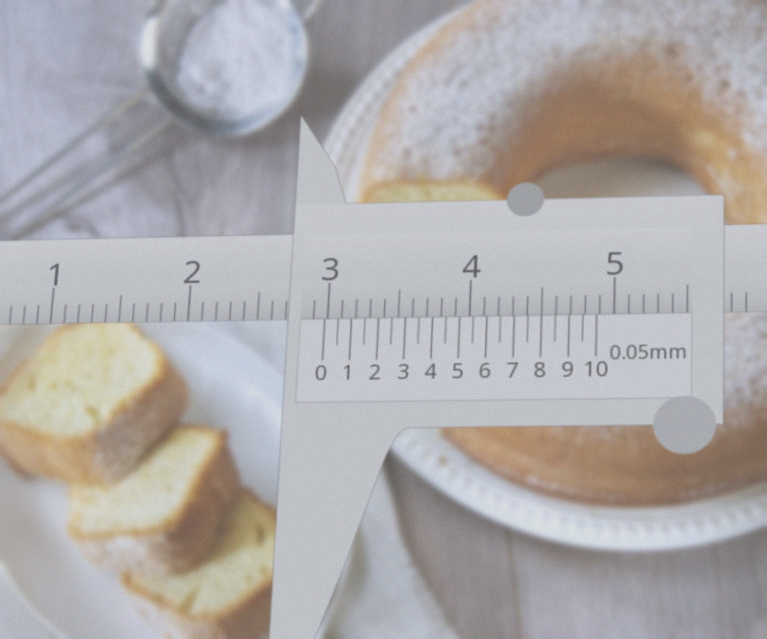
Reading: 29.8 mm
